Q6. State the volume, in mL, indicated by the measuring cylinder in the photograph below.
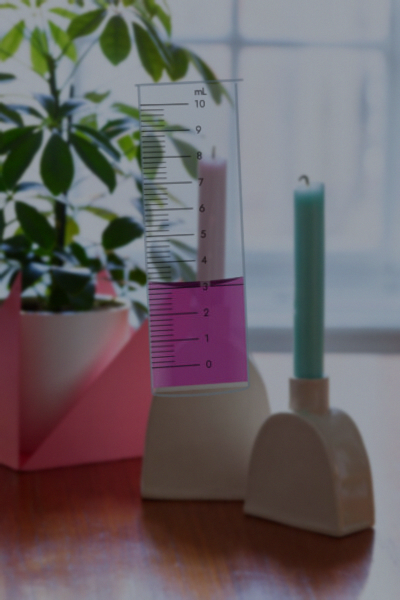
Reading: 3 mL
